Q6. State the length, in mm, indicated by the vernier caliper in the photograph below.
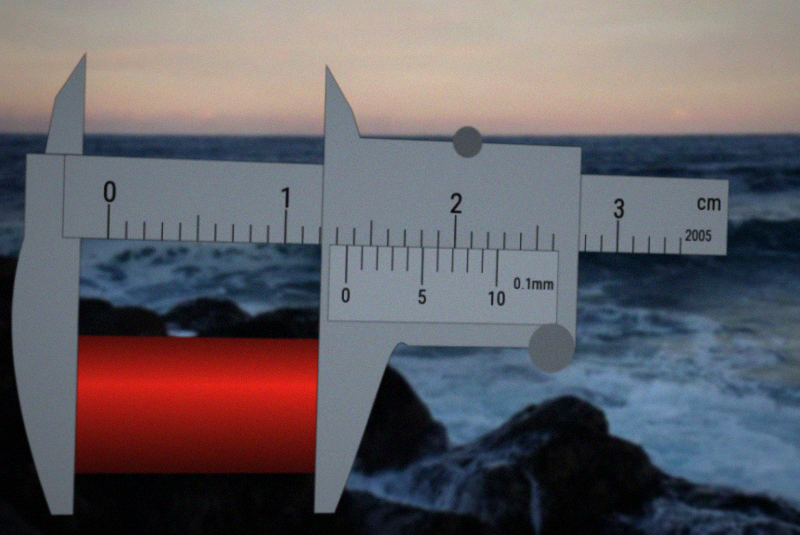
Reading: 13.6 mm
